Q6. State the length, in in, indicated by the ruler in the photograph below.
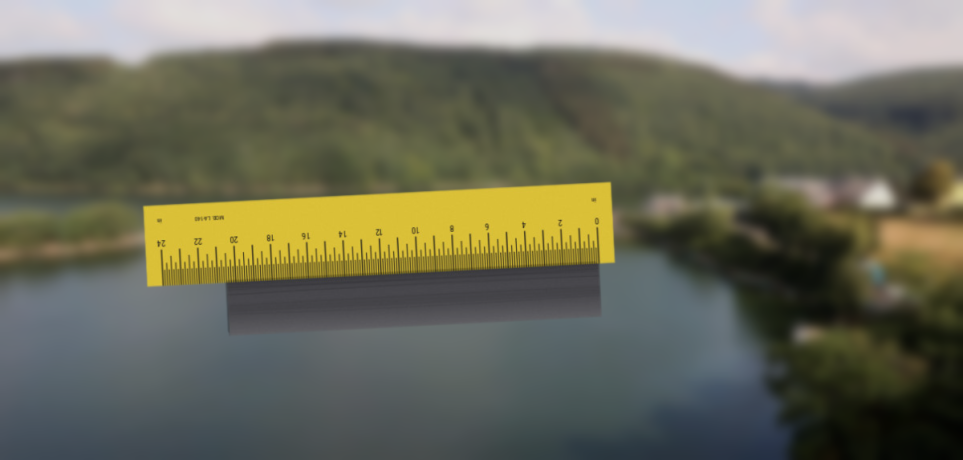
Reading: 20.5 in
